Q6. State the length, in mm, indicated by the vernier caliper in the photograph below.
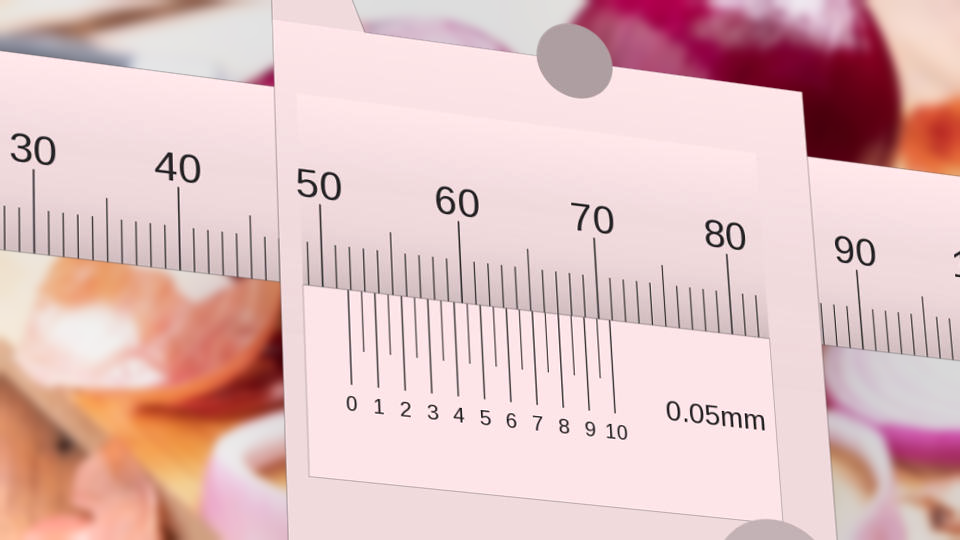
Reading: 51.8 mm
